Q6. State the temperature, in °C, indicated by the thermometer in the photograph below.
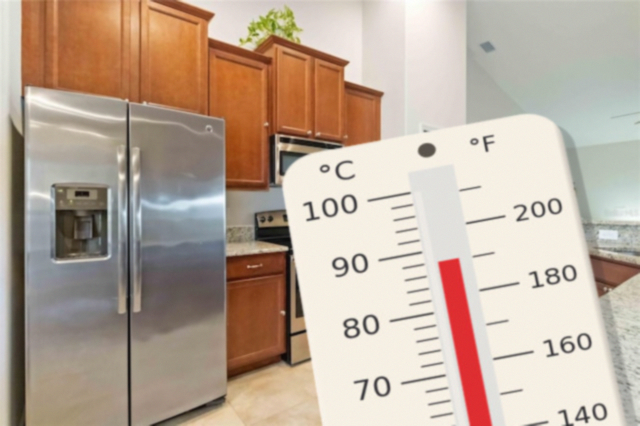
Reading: 88 °C
